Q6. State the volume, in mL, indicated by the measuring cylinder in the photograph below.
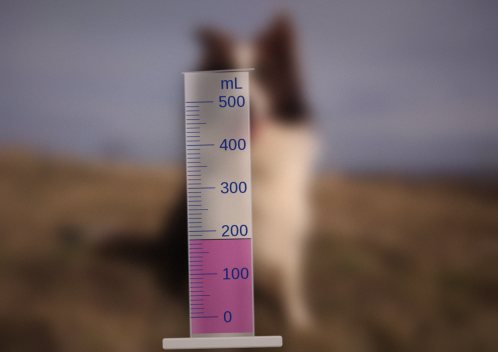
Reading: 180 mL
